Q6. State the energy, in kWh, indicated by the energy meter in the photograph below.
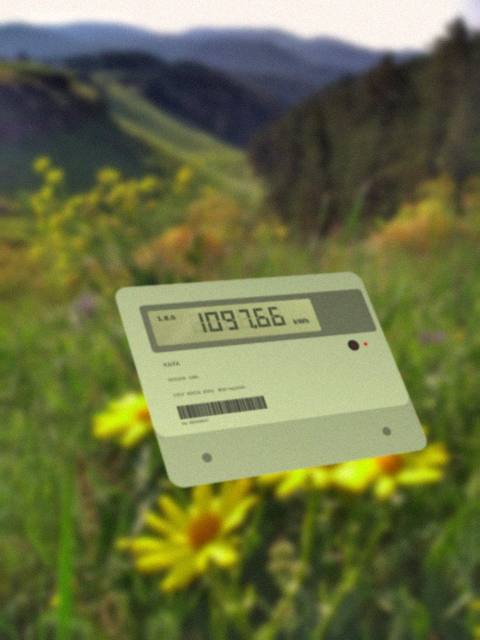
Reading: 1097.66 kWh
